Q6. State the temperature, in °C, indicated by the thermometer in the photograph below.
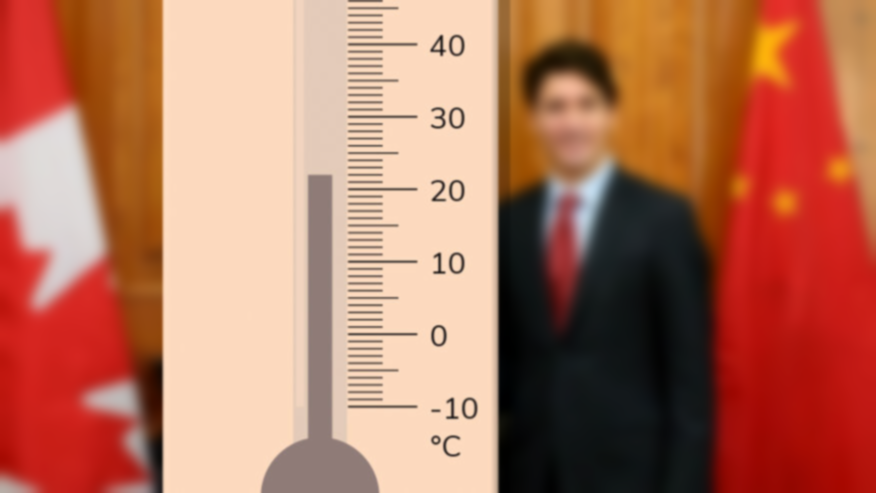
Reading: 22 °C
